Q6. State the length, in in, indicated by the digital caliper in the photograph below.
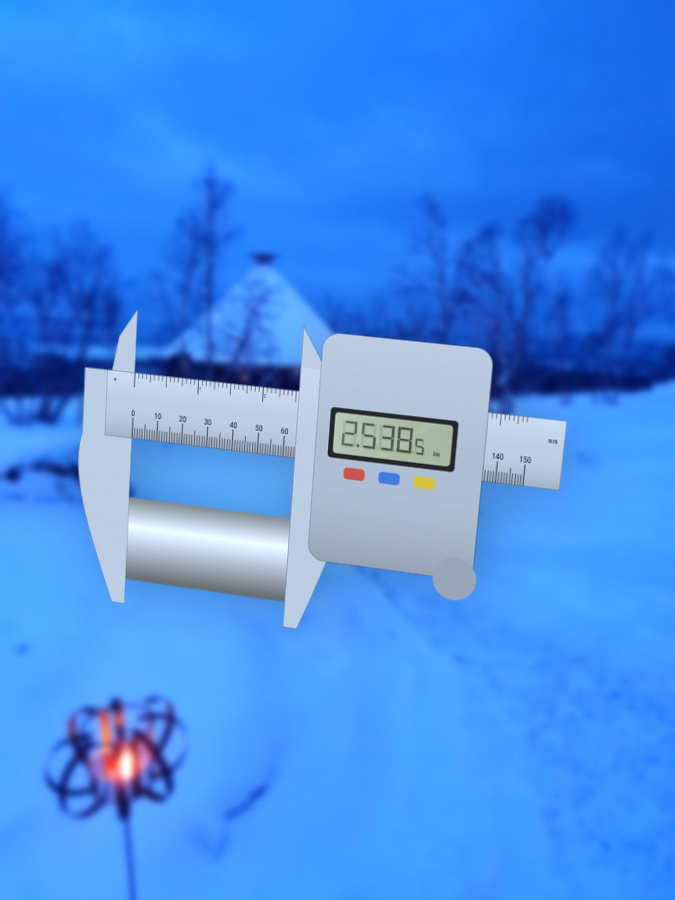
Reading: 2.5385 in
